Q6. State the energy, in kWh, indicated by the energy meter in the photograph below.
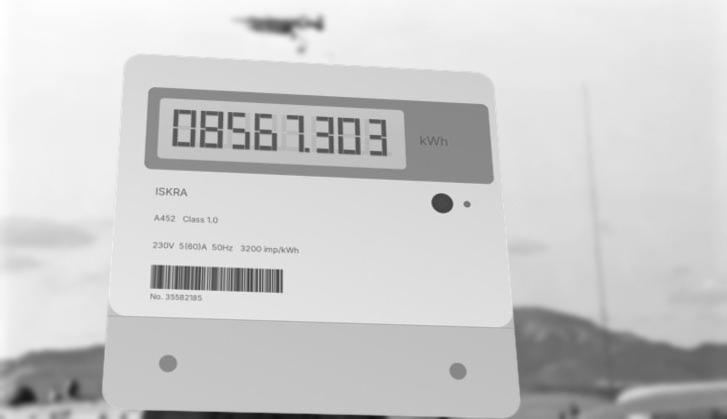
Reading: 8567.303 kWh
